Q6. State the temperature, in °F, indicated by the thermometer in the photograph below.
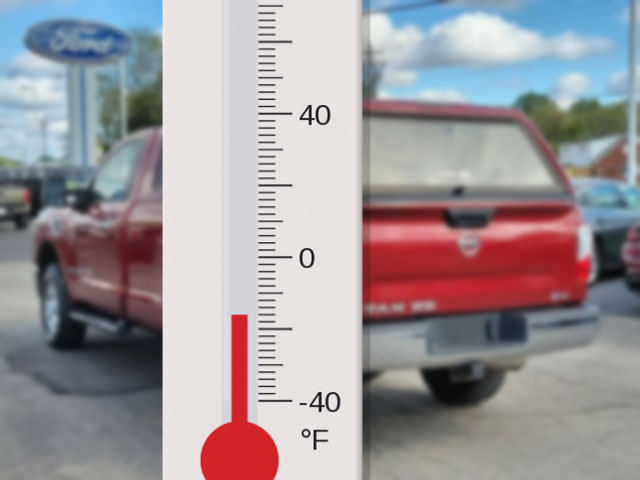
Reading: -16 °F
